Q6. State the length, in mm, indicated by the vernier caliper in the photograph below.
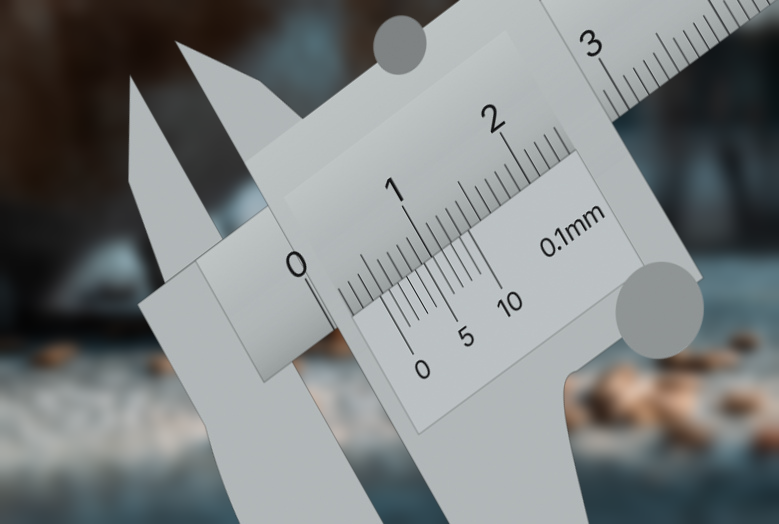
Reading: 4.7 mm
